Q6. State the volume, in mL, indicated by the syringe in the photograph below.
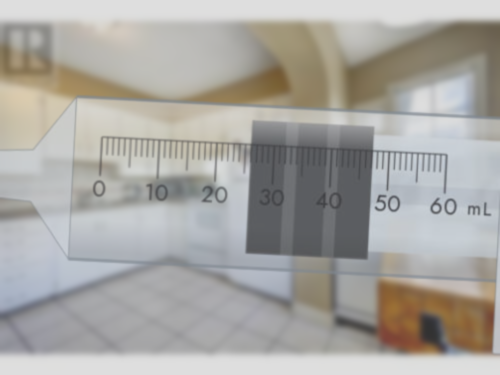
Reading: 26 mL
